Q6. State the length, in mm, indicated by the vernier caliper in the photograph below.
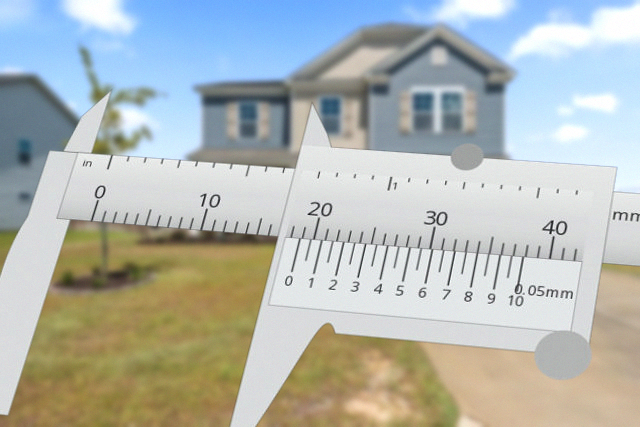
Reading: 18.8 mm
